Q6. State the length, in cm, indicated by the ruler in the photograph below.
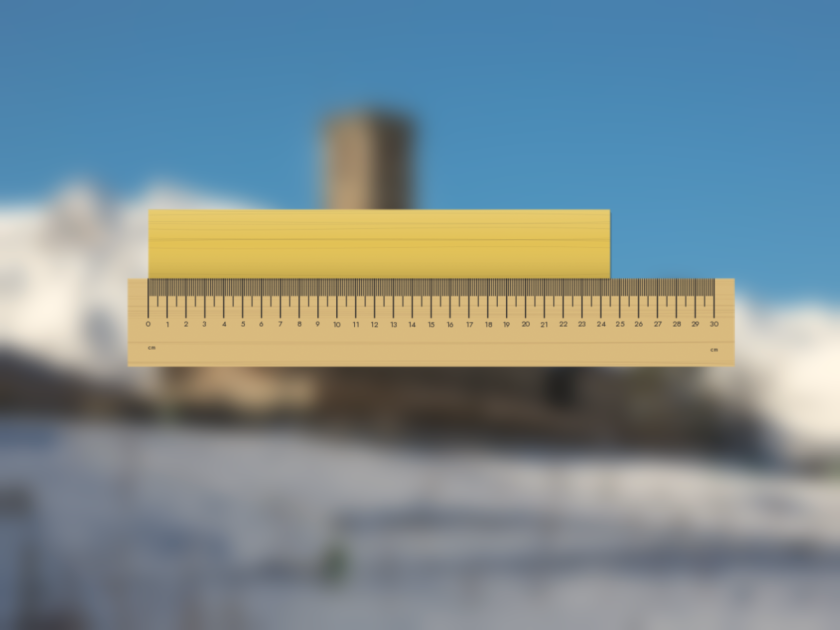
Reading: 24.5 cm
